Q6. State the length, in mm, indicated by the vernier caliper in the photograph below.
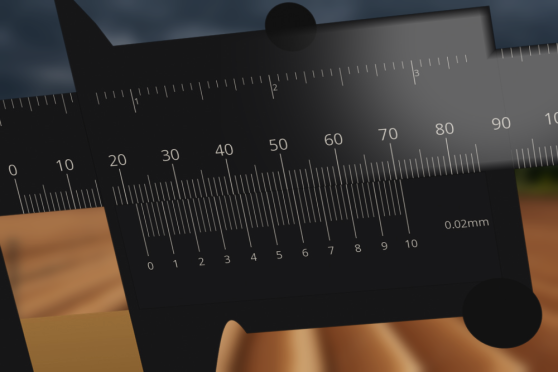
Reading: 21.6 mm
